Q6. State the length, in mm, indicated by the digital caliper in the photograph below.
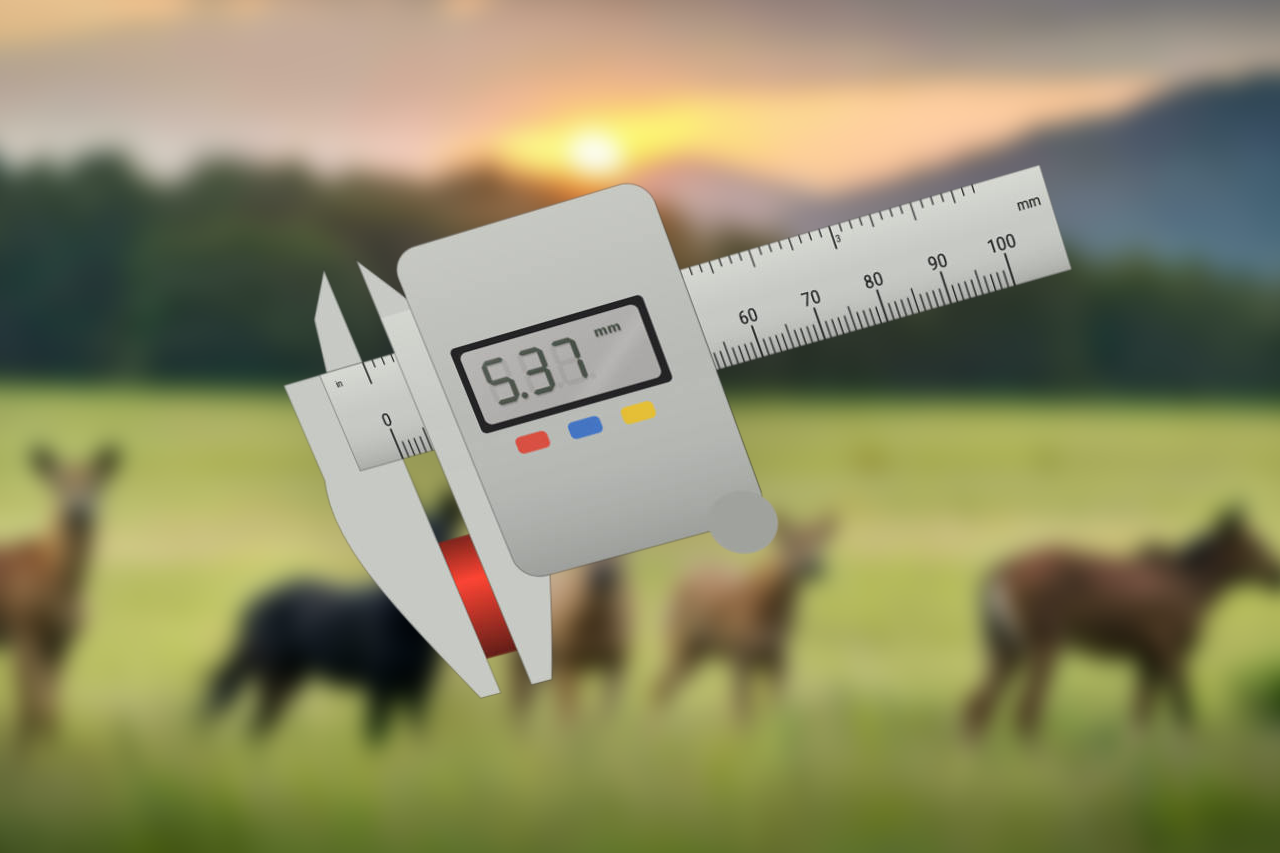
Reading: 5.37 mm
